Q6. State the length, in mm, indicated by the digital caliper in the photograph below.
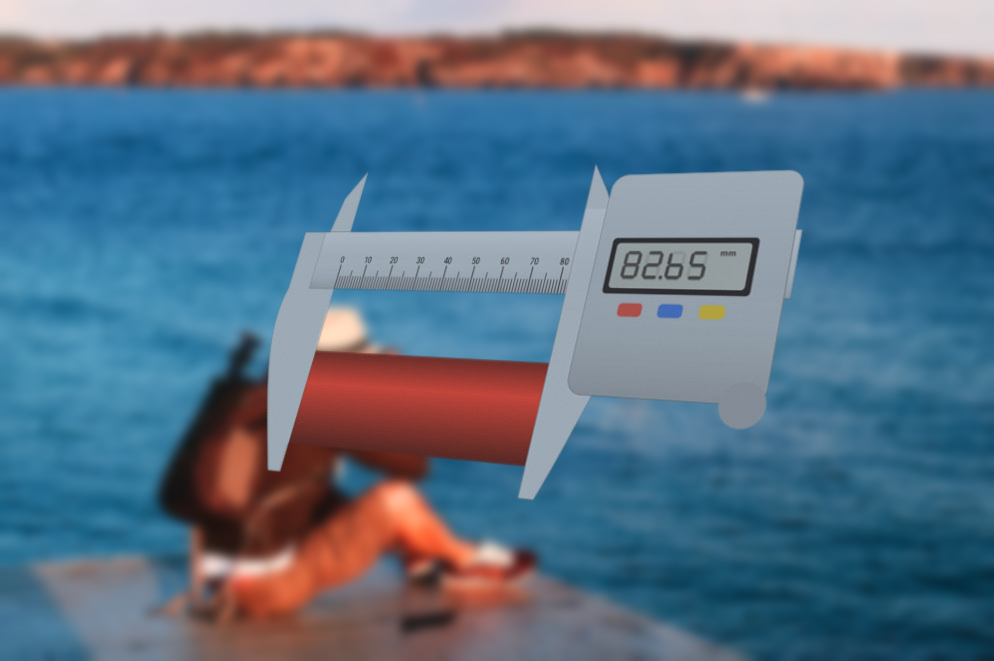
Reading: 82.65 mm
